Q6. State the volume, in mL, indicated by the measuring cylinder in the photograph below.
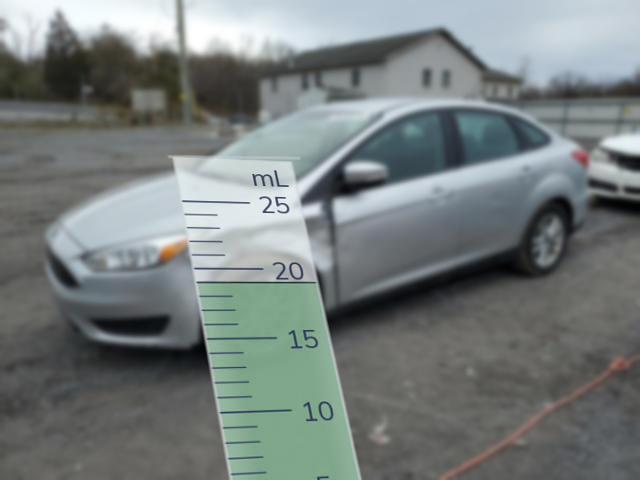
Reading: 19 mL
